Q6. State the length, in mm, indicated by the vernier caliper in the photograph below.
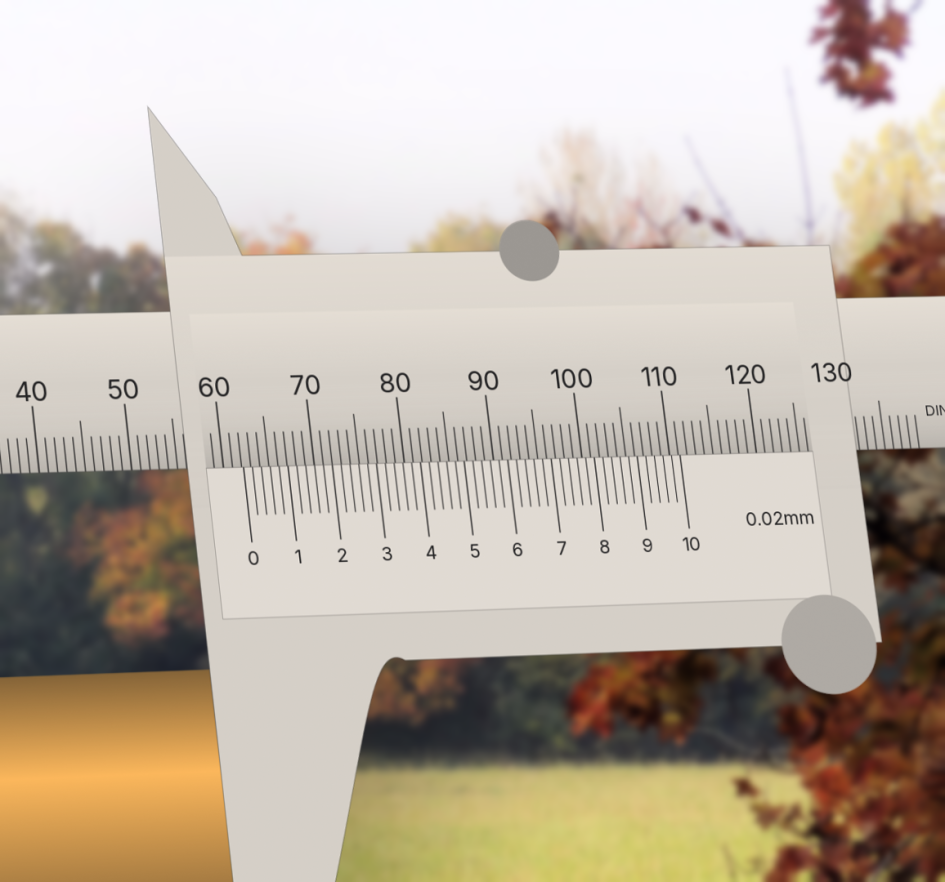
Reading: 62.2 mm
